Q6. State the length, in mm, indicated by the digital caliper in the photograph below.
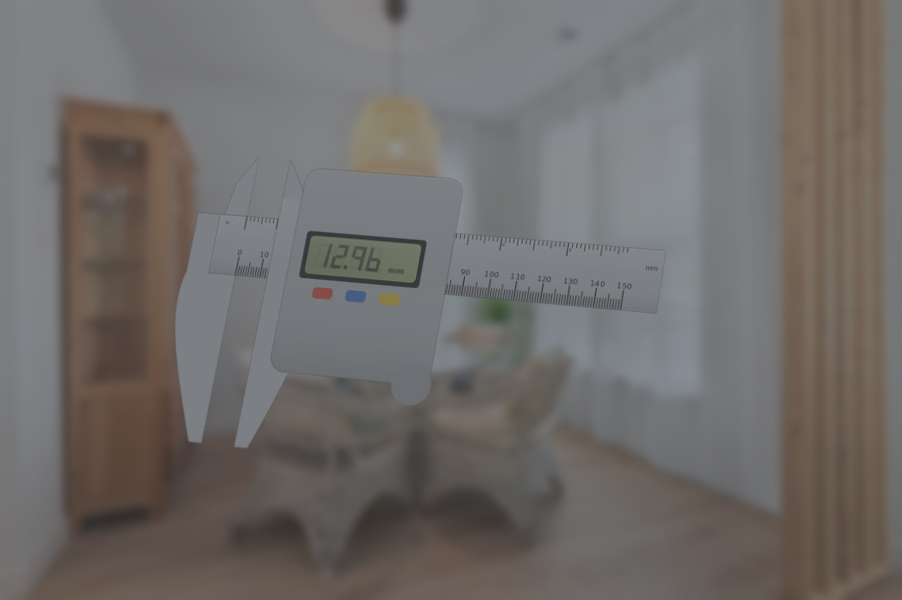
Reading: 12.96 mm
